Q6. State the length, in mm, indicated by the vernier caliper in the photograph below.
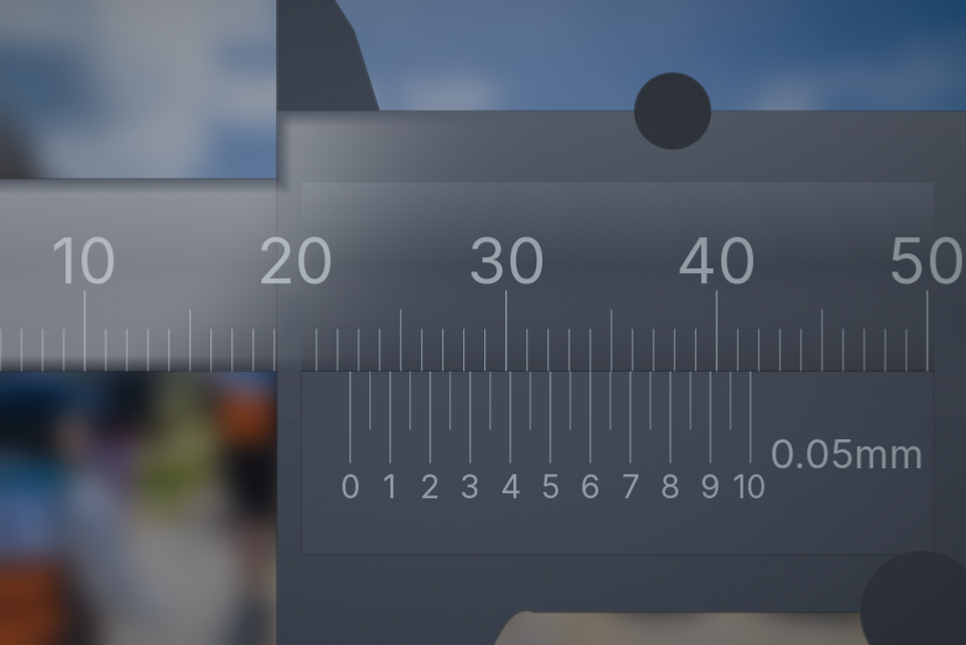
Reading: 22.6 mm
